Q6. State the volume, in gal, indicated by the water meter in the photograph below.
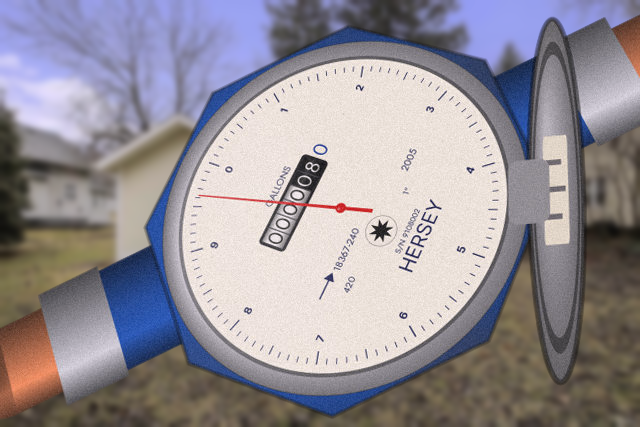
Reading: 79.6 gal
